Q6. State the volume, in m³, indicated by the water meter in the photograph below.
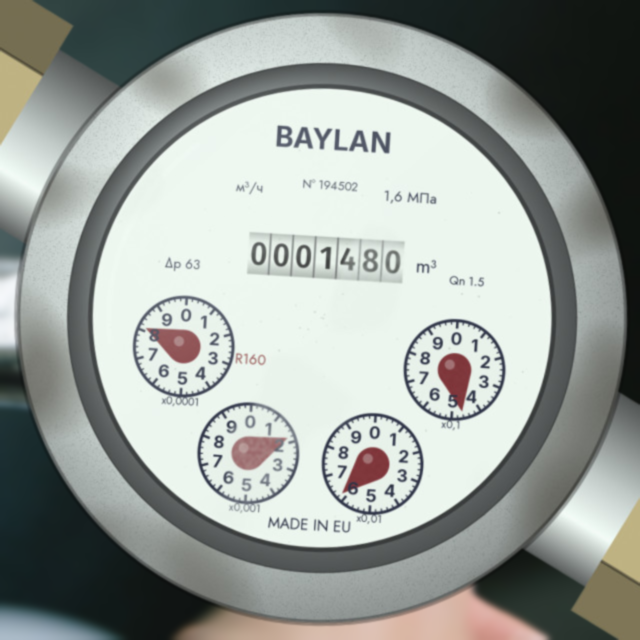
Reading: 1480.4618 m³
